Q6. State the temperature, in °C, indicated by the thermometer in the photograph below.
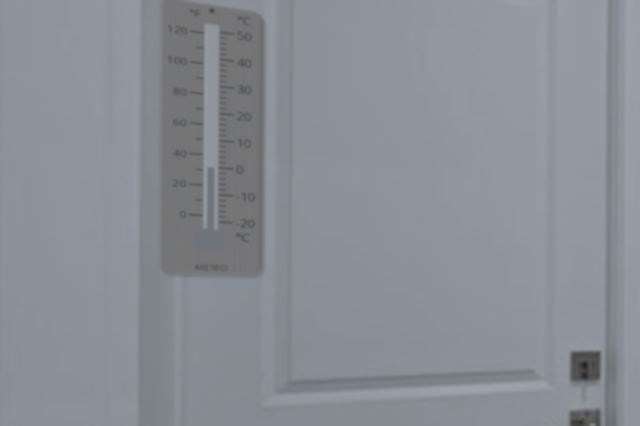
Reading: 0 °C
